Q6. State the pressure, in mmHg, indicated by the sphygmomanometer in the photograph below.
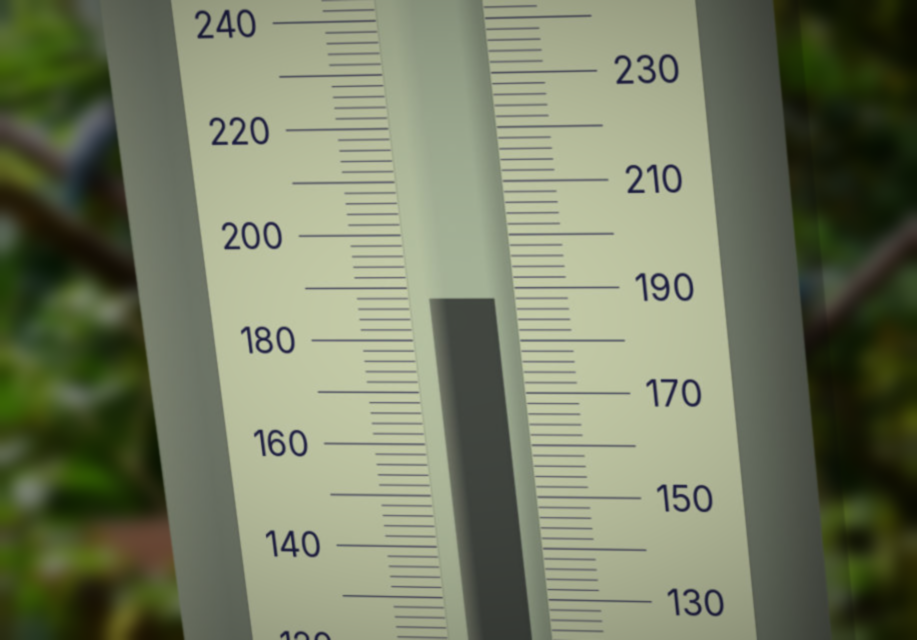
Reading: 188 mmHg
